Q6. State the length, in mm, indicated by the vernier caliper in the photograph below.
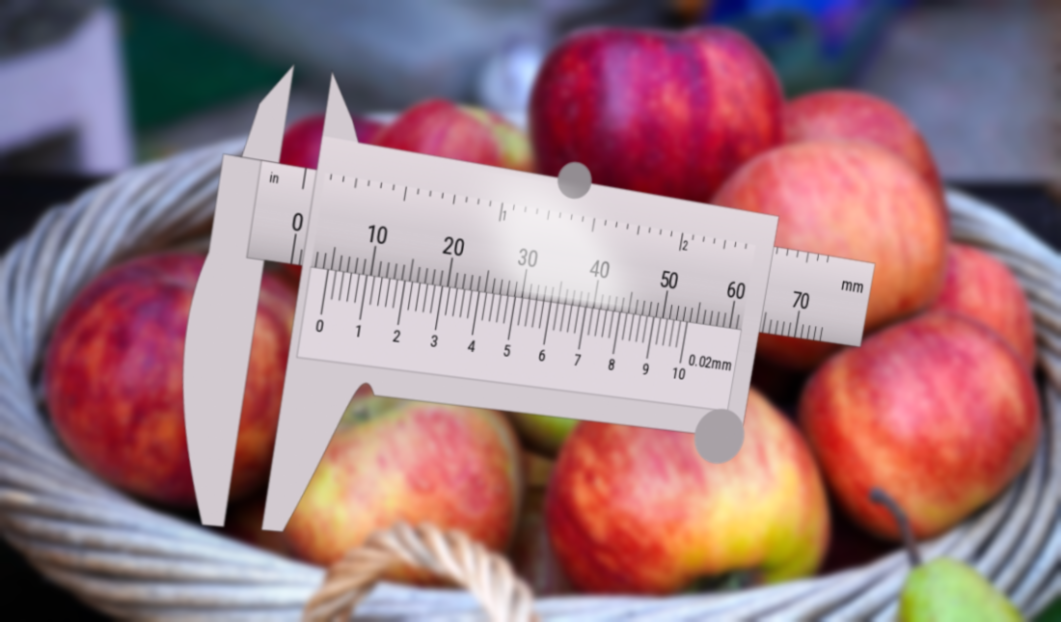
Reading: 4.6 mm
